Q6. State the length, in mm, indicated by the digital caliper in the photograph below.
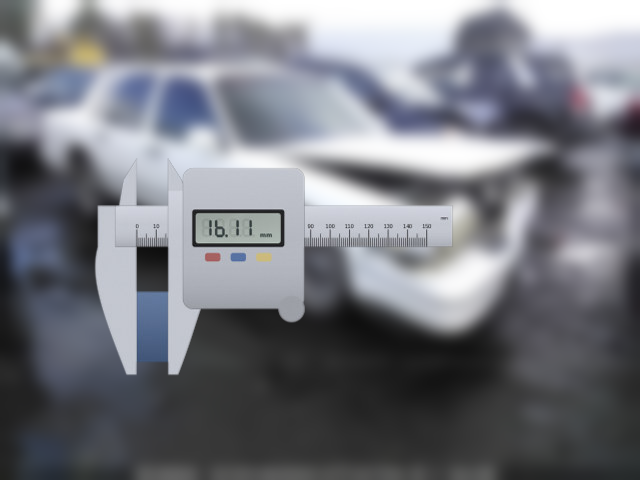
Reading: 16.11 mm
